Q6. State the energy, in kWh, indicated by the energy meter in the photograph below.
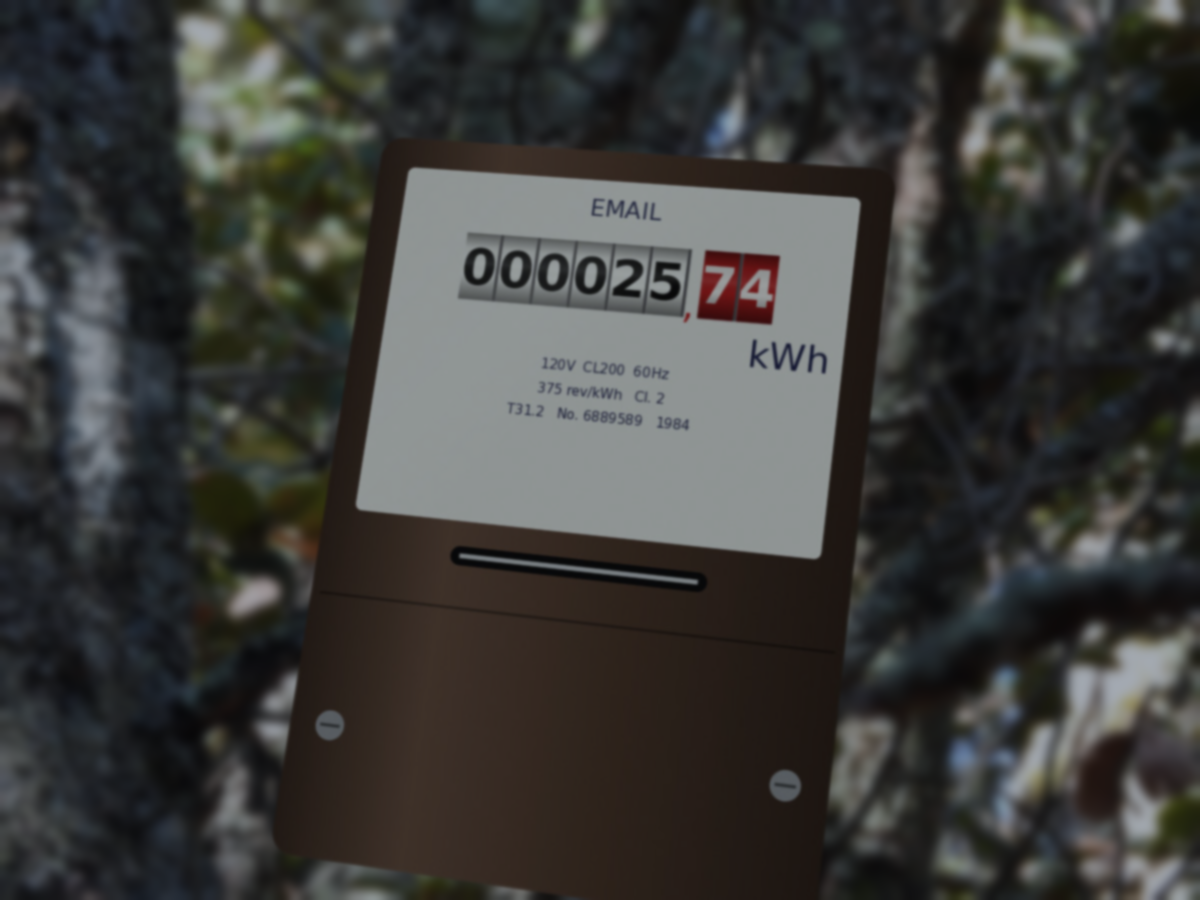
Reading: 25.74 kWh
